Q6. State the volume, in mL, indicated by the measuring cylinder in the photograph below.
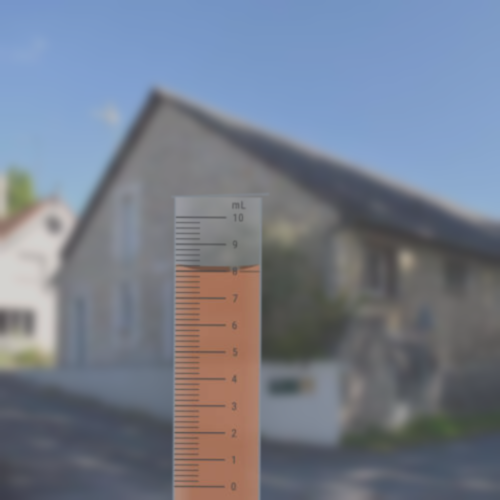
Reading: 8 mL
